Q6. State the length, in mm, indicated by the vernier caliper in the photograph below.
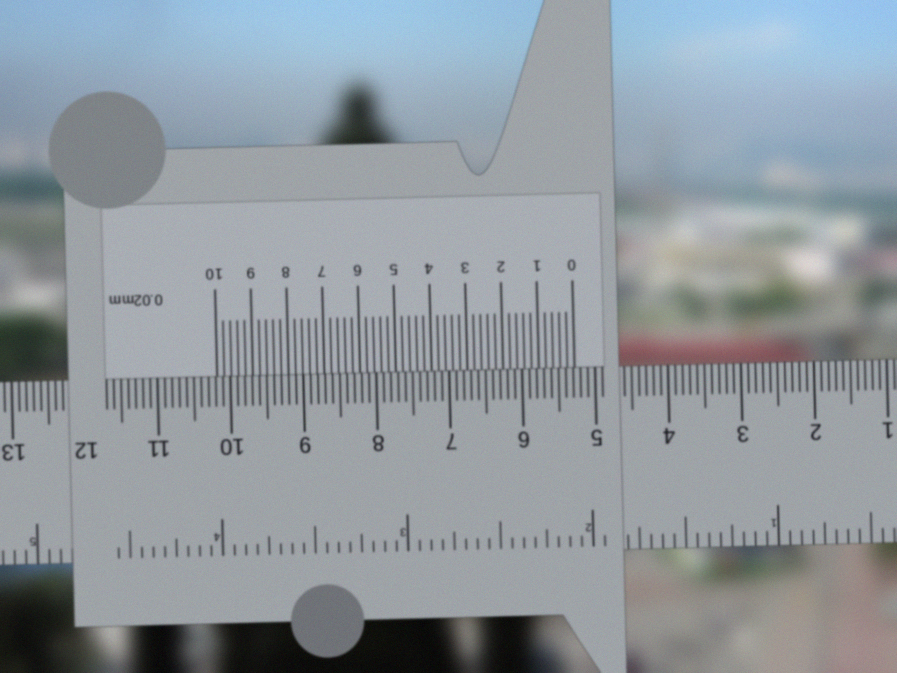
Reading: 52.8 mm
